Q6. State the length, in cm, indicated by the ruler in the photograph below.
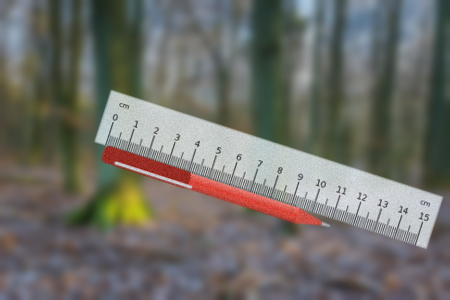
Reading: 11 cm
